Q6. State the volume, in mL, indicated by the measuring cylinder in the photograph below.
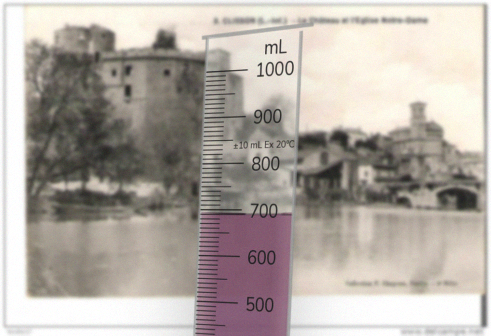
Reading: 690 mL
